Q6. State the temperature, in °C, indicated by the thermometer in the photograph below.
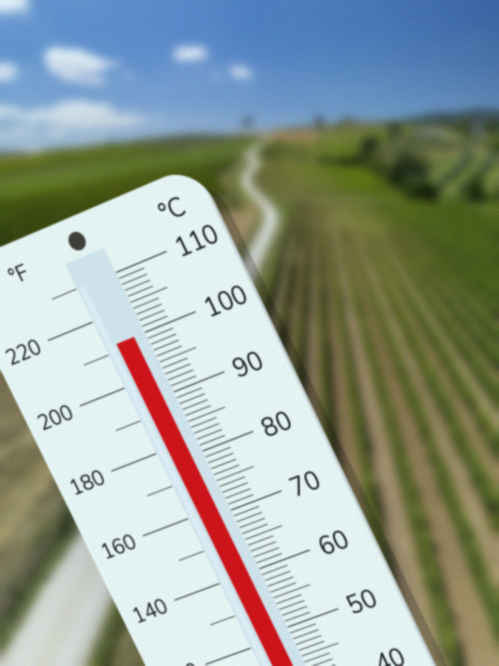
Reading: 100 °C
